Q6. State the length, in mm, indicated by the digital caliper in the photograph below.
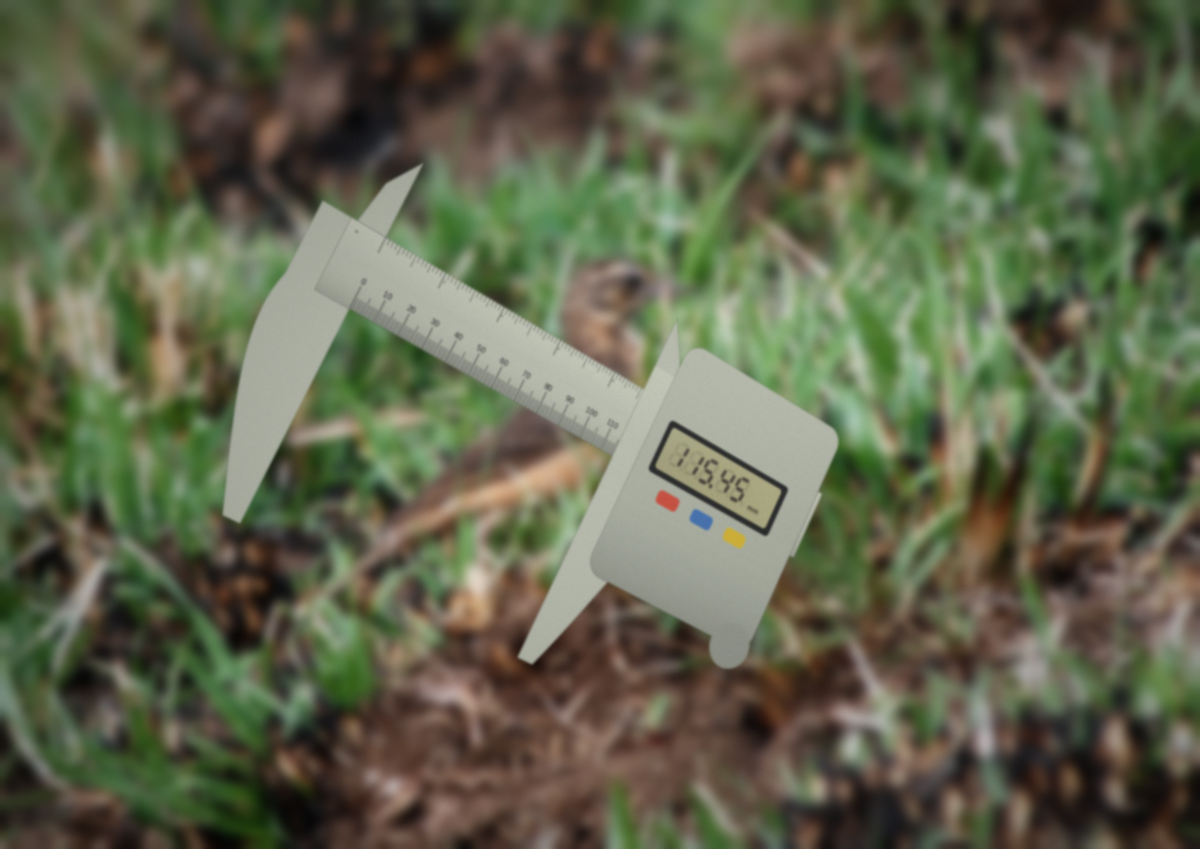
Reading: 115.45 mm
